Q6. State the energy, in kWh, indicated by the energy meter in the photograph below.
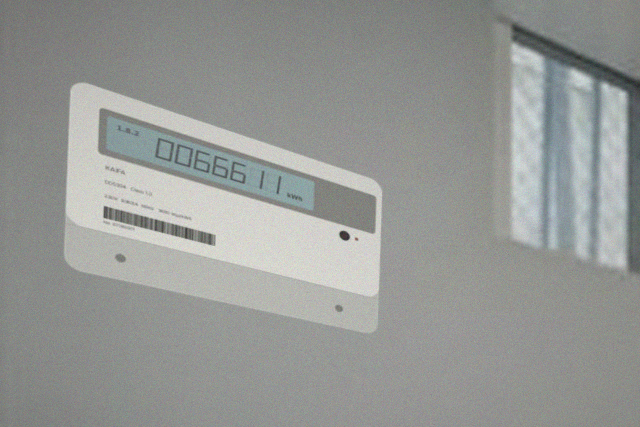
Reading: 66611 kWh
